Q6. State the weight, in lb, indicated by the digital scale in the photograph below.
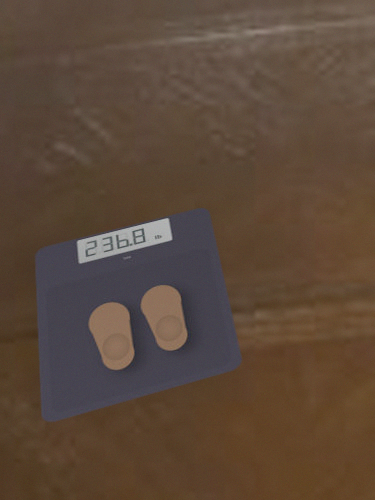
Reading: 236.8 lb
